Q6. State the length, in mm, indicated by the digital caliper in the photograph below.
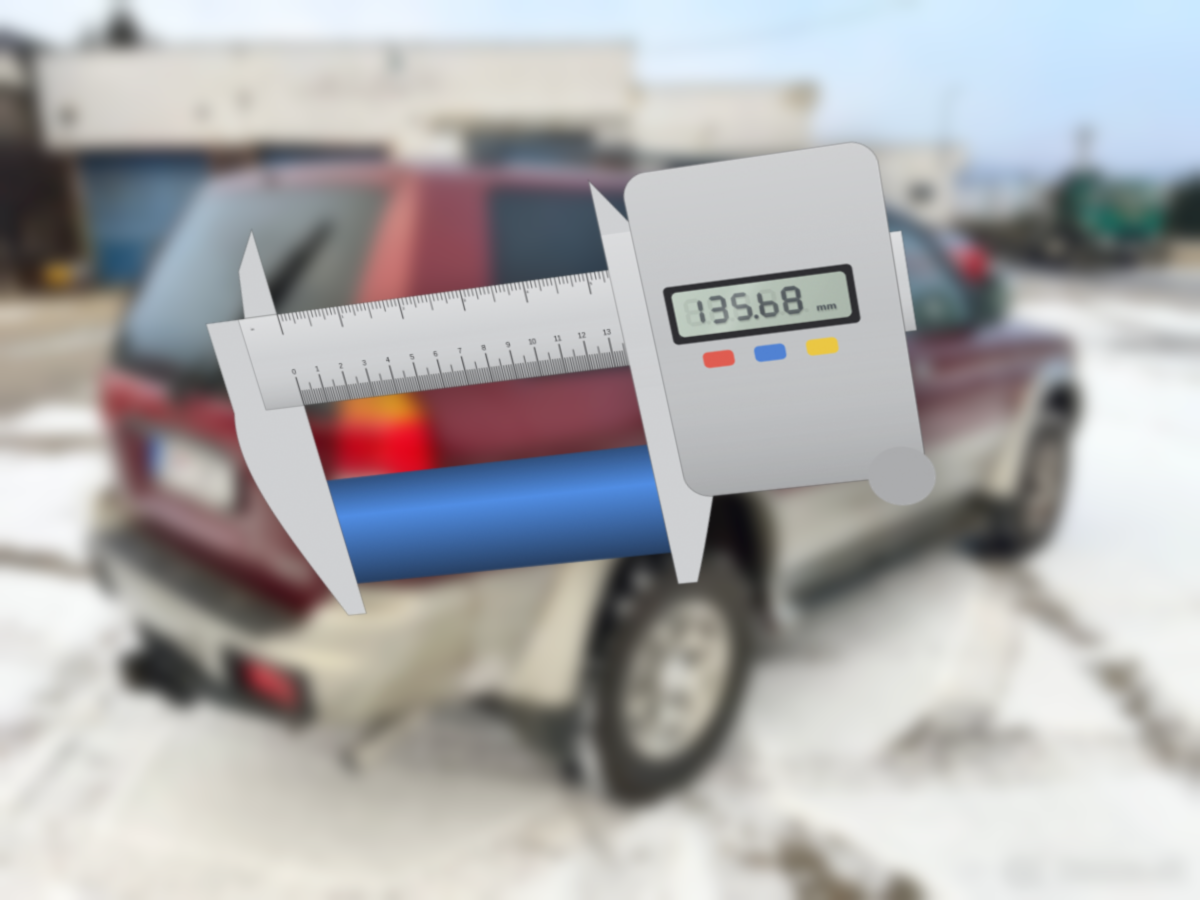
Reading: 135.68 mm
